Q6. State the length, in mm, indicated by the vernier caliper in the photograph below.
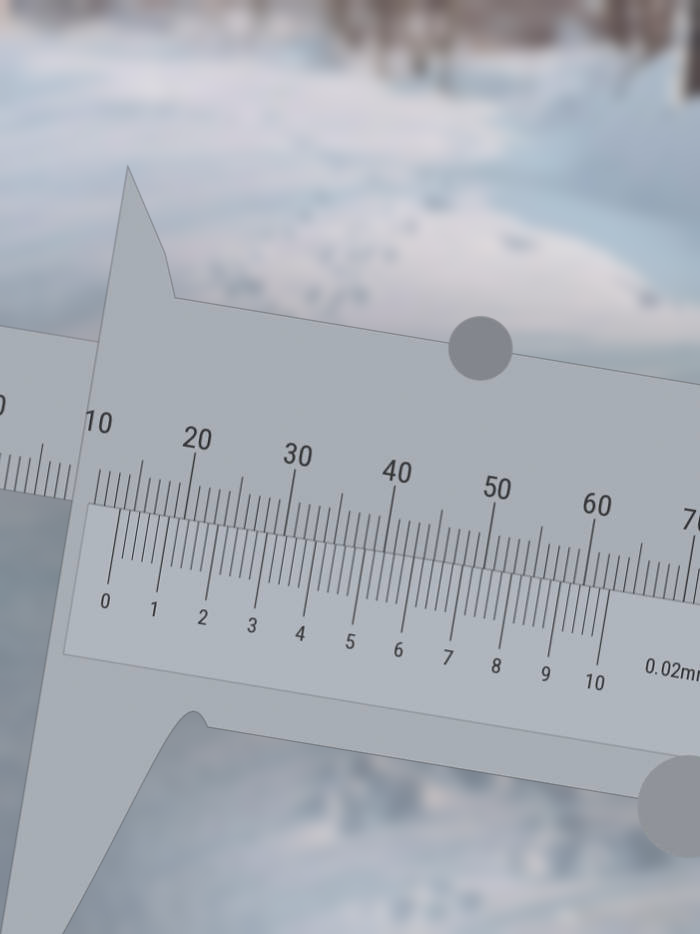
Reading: 13.6 mm
